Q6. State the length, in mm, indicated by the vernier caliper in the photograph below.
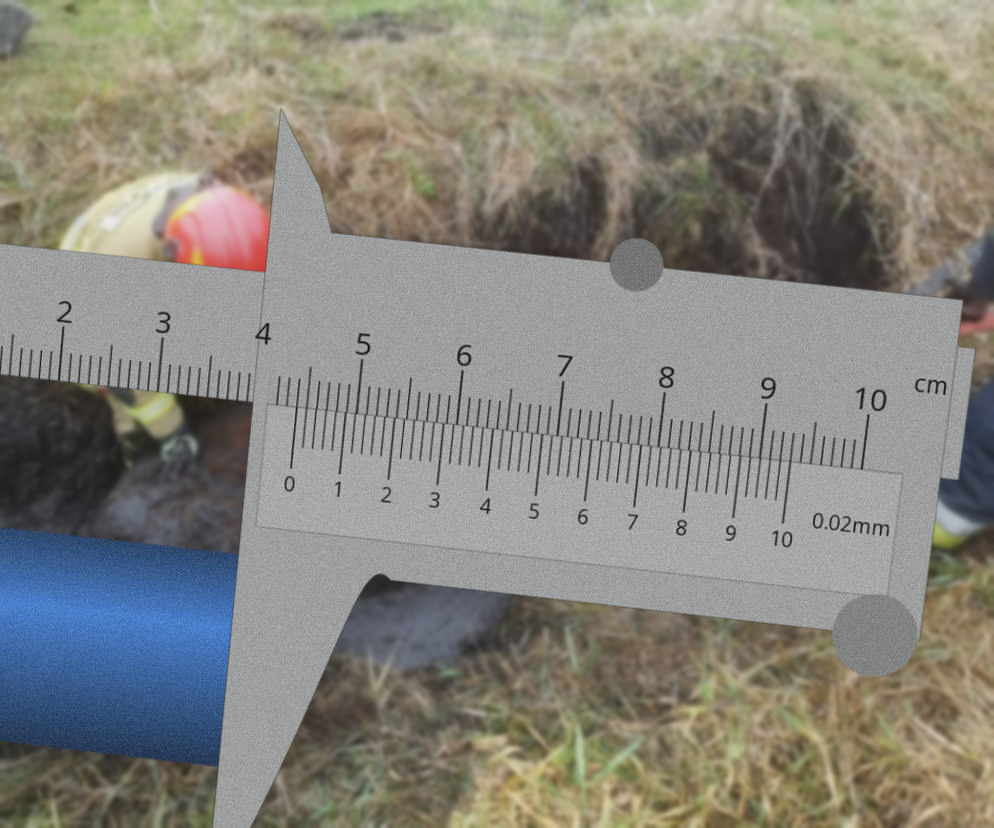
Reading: 44.0 mm
